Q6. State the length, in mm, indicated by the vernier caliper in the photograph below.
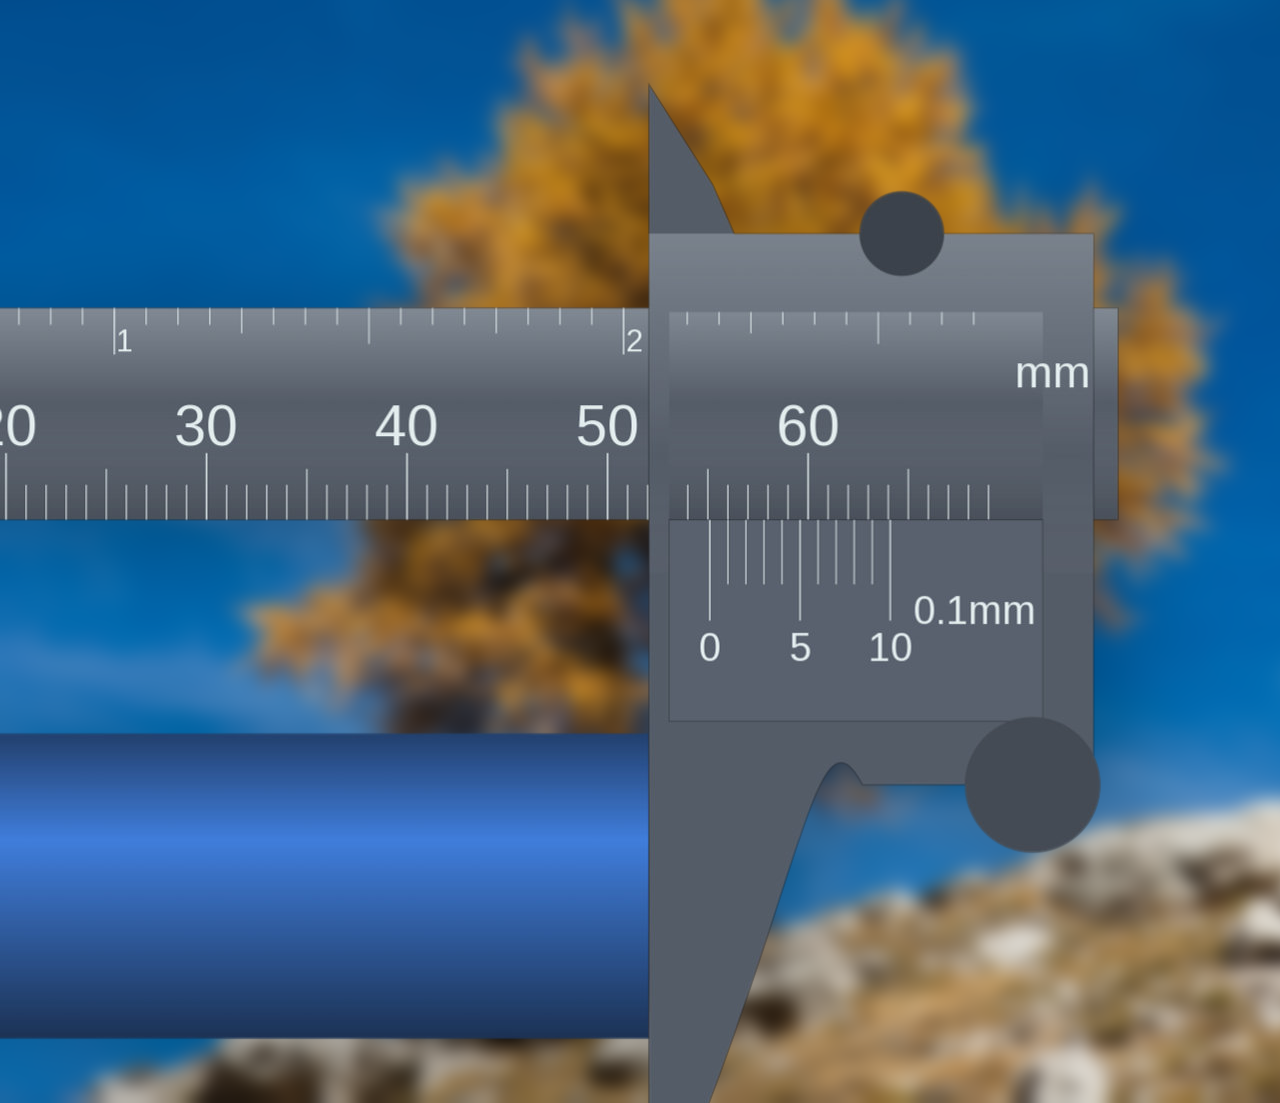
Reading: 55.1 mm
